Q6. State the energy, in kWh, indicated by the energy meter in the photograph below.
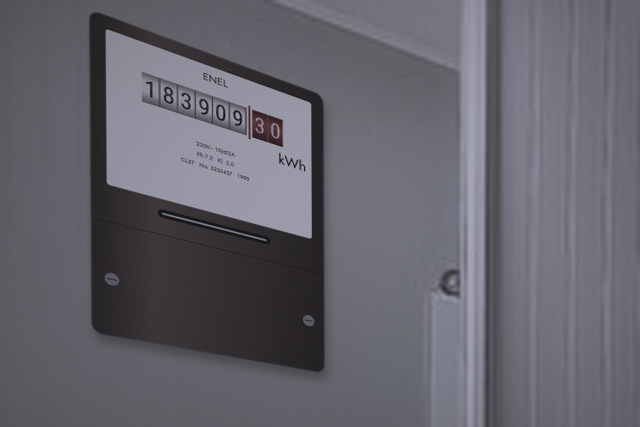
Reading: 183909.30 kWh
